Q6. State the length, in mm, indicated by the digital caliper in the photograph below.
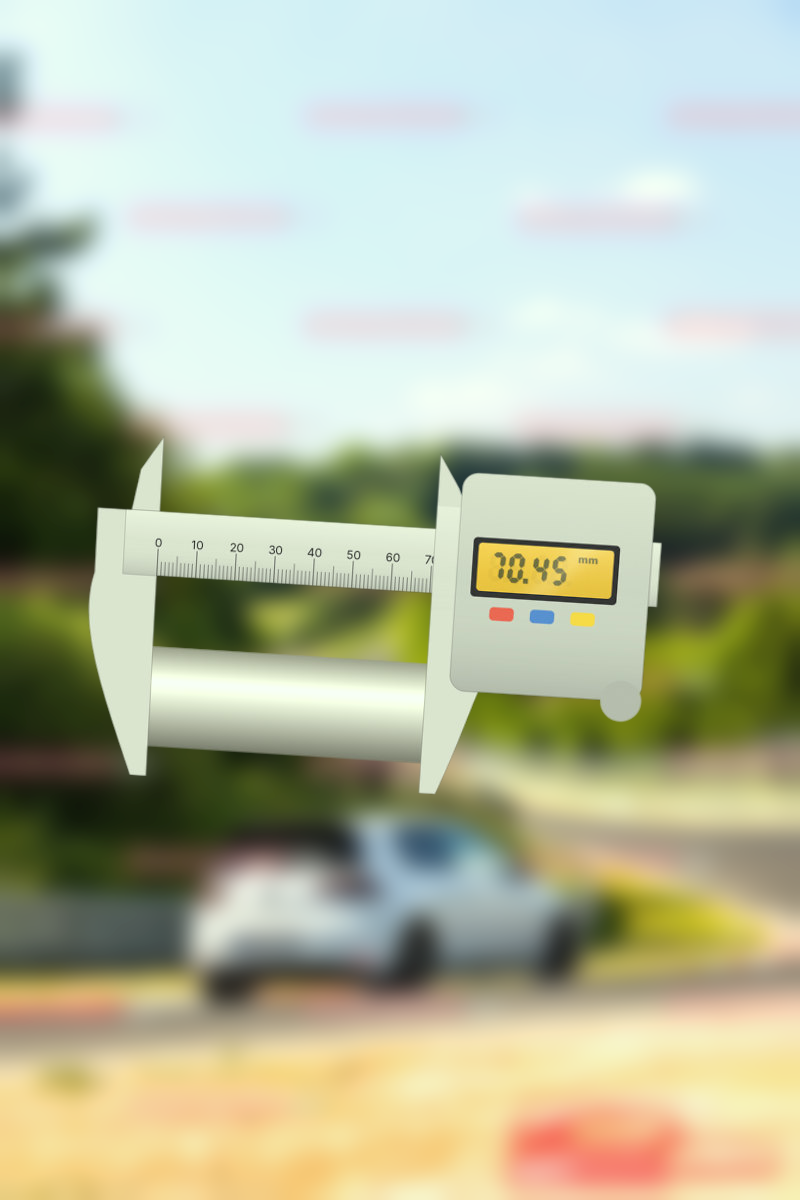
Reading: 70.45 mm
